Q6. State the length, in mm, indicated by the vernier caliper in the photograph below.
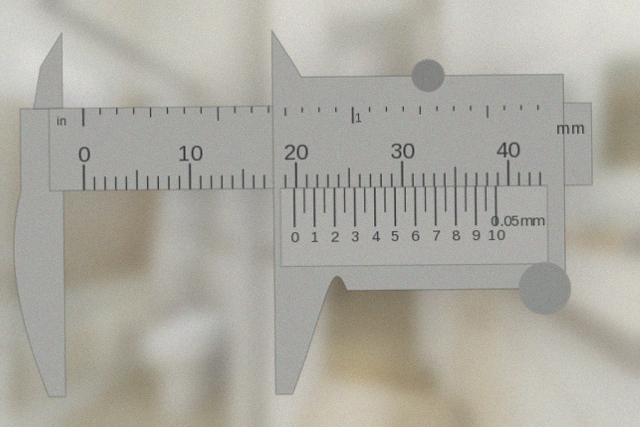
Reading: 19.8 mm
